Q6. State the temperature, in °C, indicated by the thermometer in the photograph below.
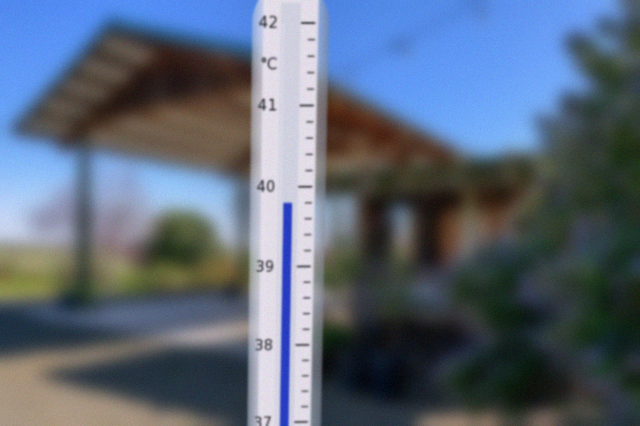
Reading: 39.8 °C
